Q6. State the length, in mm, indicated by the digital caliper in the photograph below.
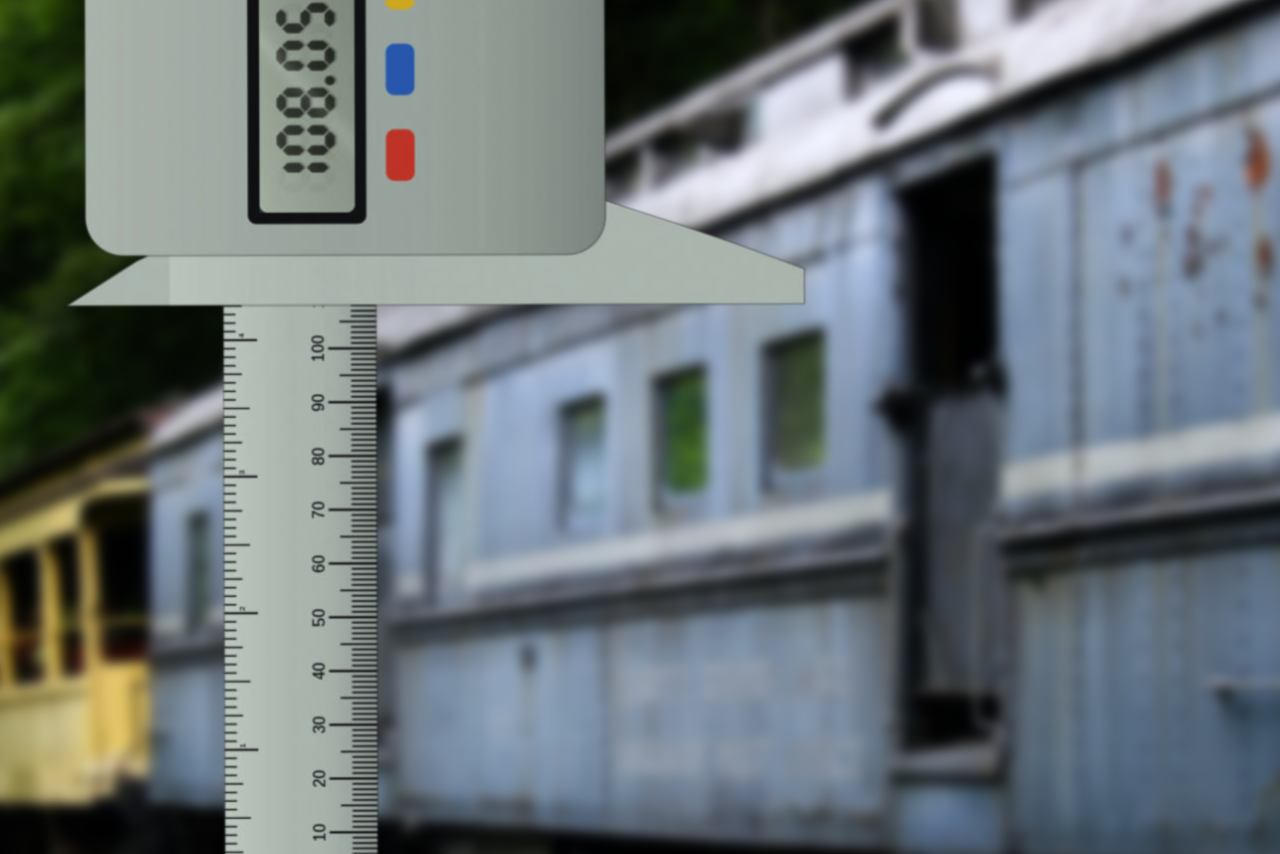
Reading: 108.05 mm
